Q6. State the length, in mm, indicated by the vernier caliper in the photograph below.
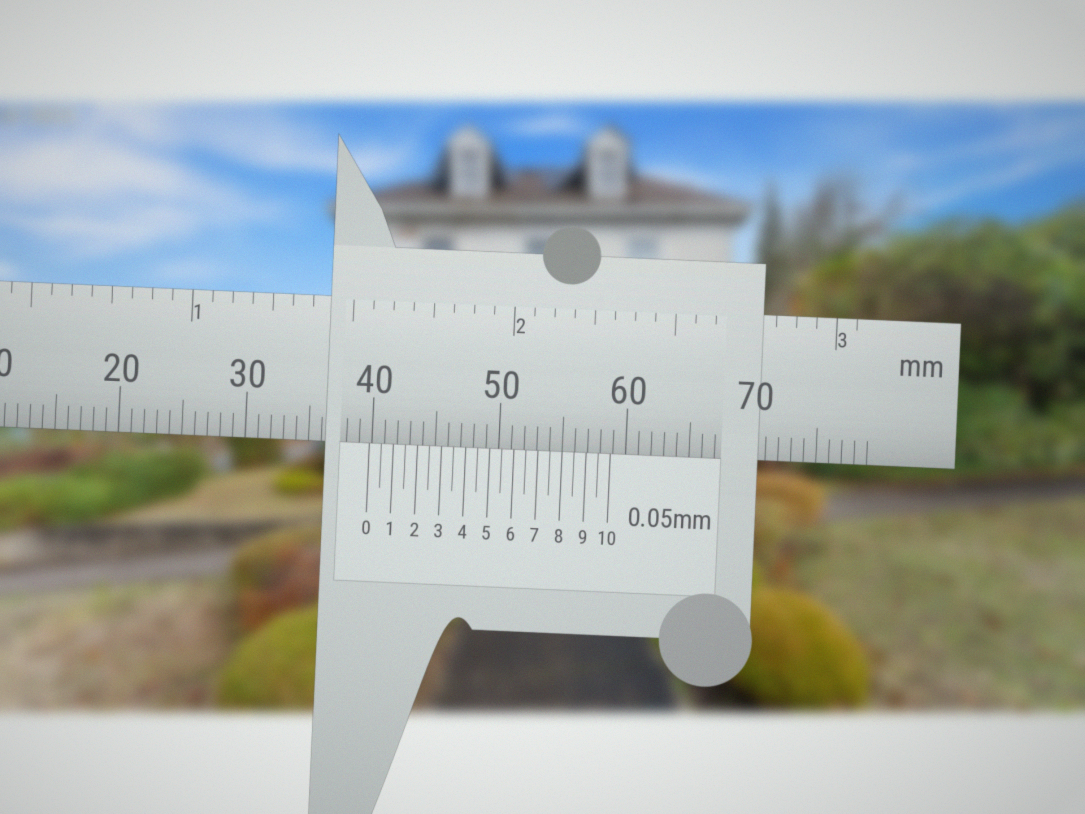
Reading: 39.8 mm
